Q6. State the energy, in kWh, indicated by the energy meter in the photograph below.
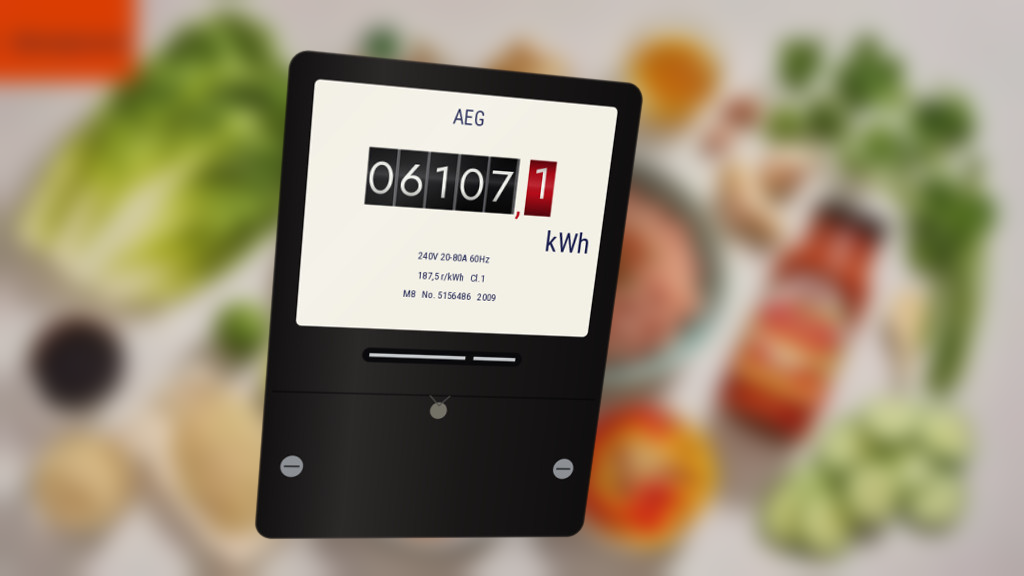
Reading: 6107.1 kWh
